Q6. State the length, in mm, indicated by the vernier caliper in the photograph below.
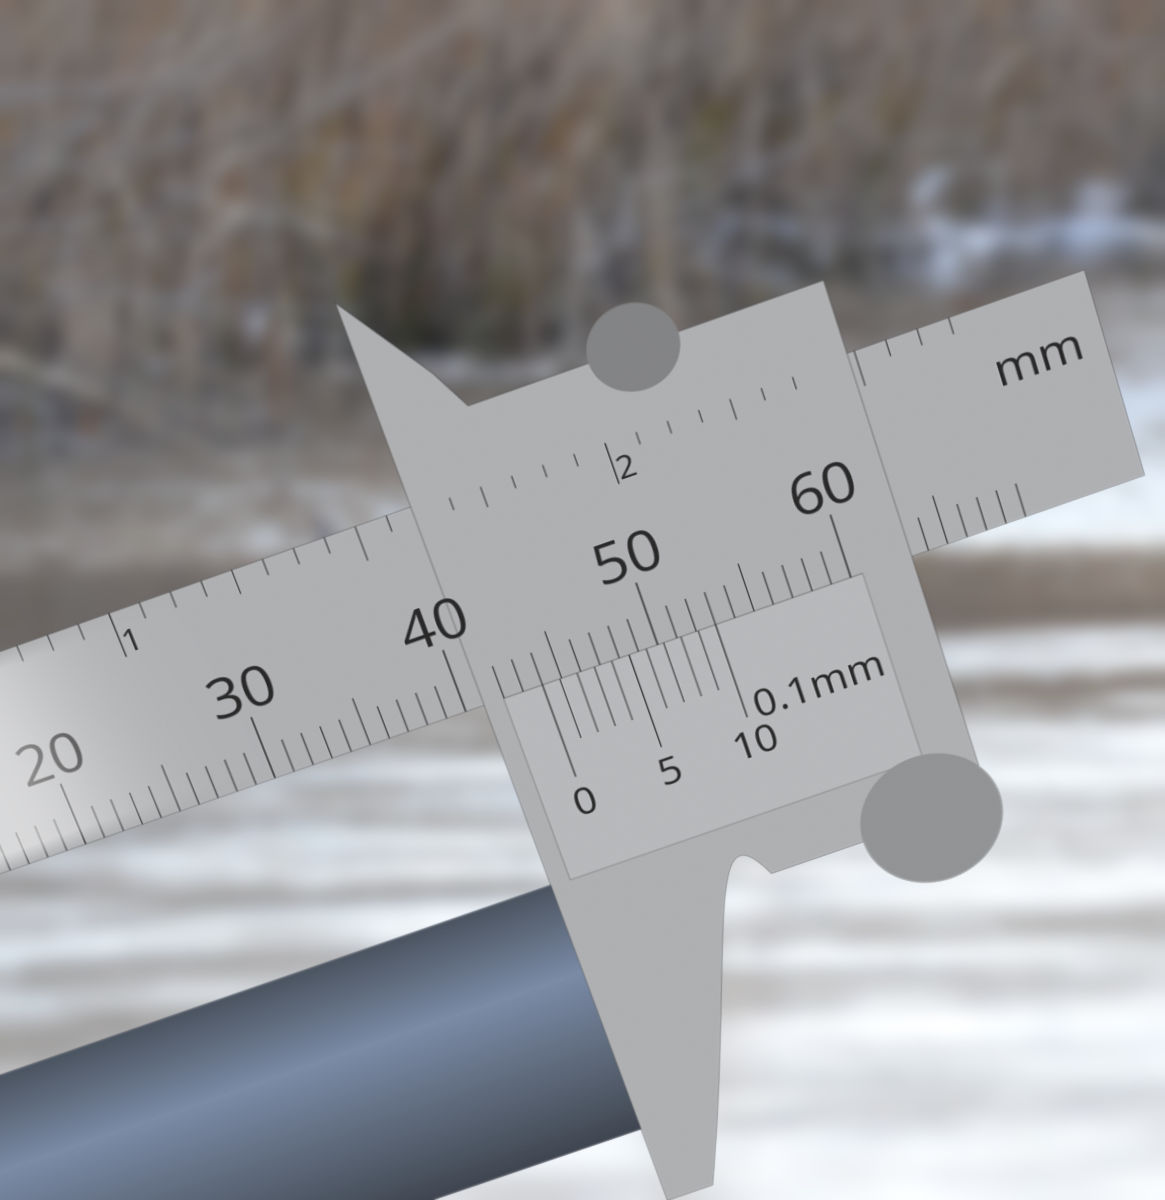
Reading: 44.0 mm
